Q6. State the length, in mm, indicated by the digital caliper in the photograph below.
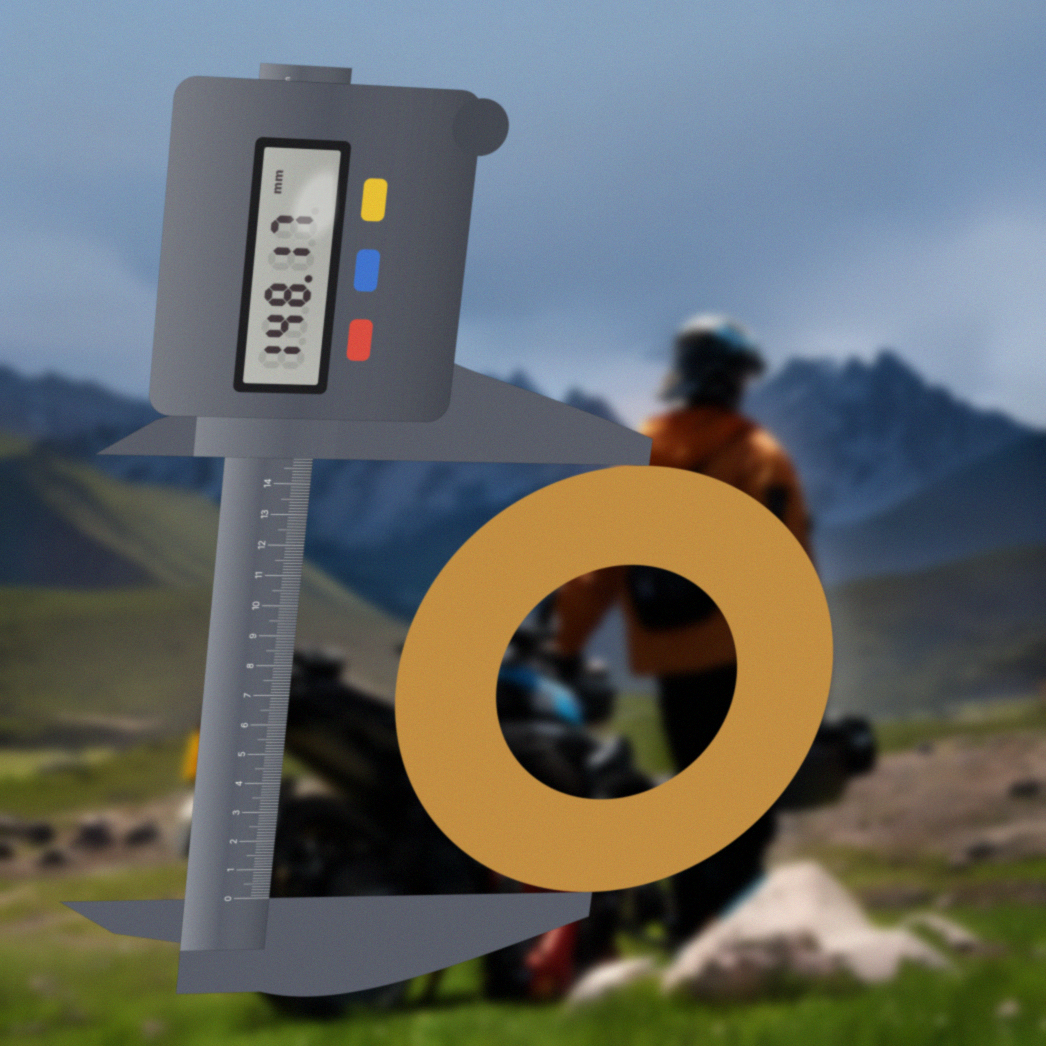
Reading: 148.17 mm
